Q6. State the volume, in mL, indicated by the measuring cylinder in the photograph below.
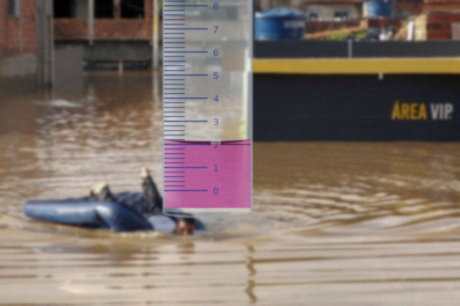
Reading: 2 mL
